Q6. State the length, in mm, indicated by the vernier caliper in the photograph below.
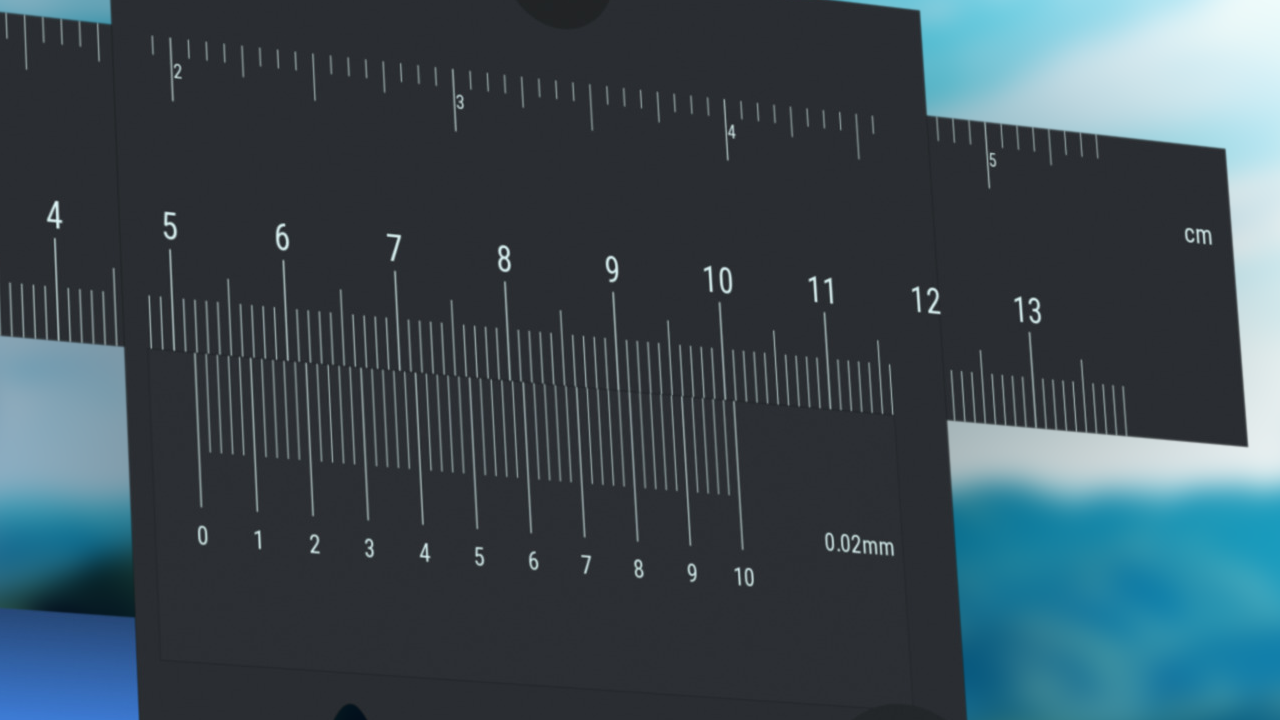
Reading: 51.8 mm
